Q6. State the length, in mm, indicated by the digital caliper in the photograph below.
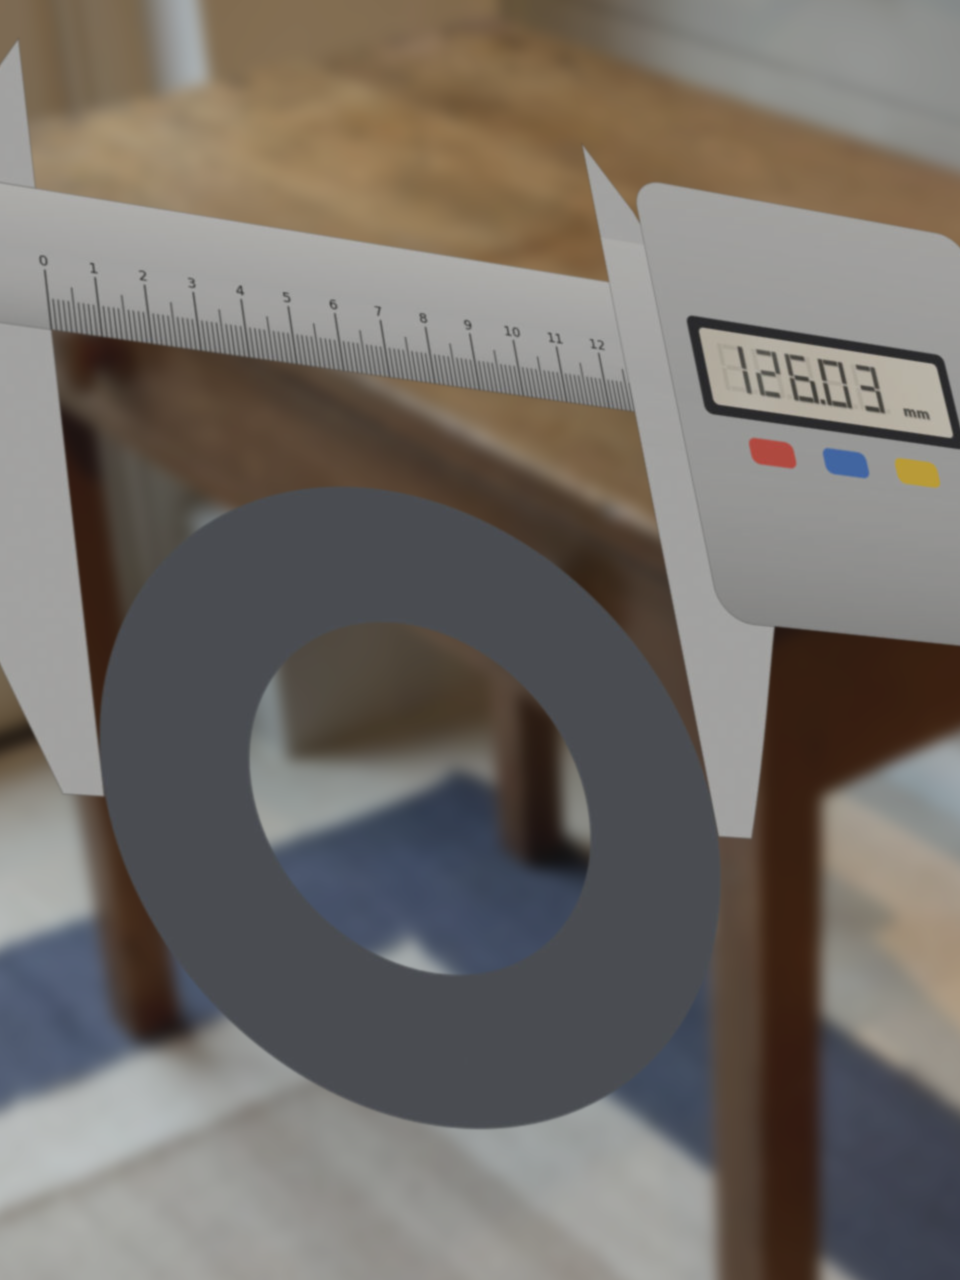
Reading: 126.03 mm
